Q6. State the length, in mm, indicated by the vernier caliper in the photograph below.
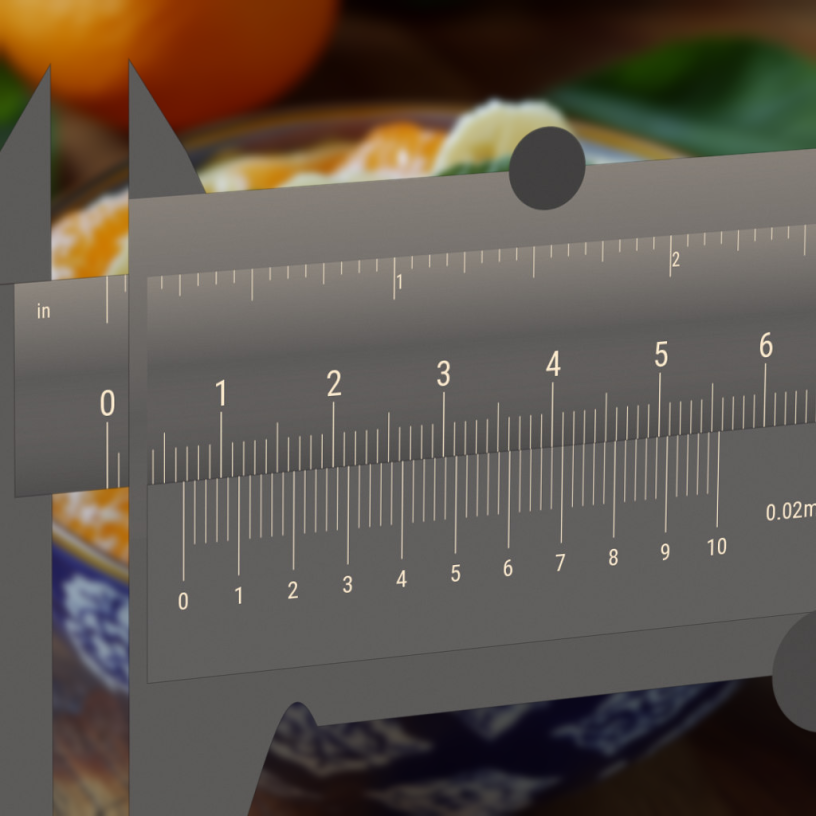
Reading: 6.7 mm
